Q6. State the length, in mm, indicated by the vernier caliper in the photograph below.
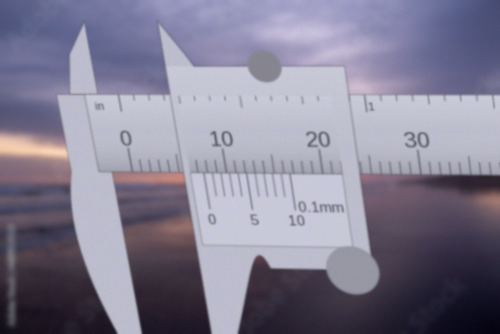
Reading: 7.6 mm
